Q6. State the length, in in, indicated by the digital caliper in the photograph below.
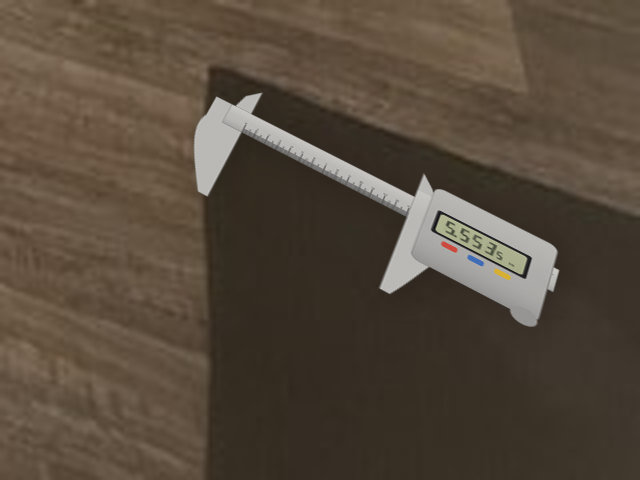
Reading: 5.5535 in
